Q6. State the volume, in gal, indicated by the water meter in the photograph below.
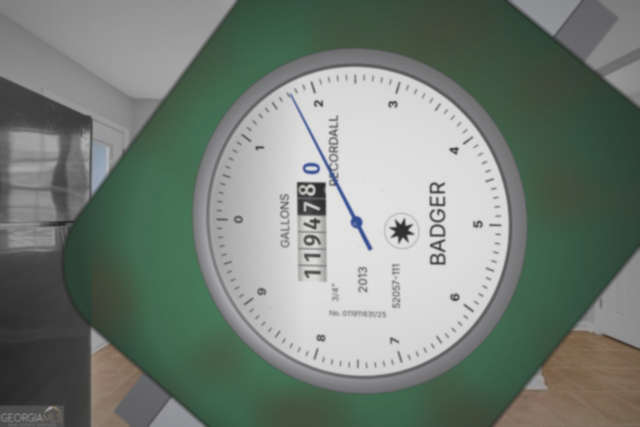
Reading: 1194781.7 gal
